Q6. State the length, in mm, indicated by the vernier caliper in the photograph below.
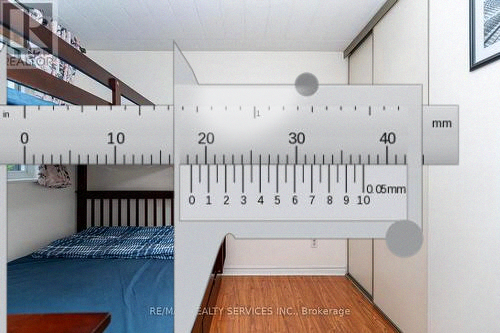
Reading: 18.4 mm
